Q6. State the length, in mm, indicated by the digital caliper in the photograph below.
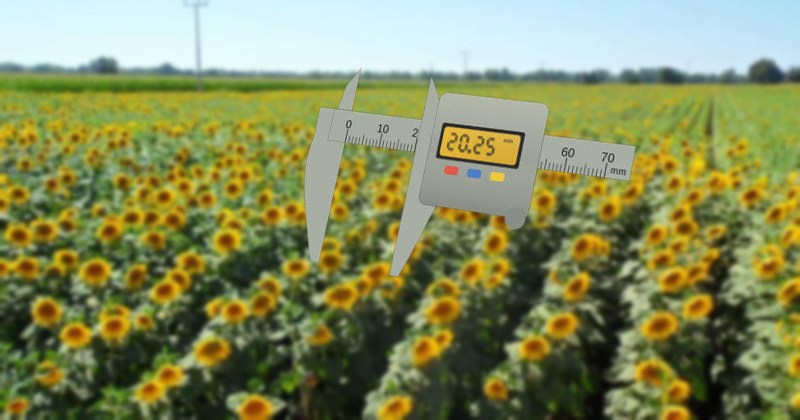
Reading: 20.25 mm
